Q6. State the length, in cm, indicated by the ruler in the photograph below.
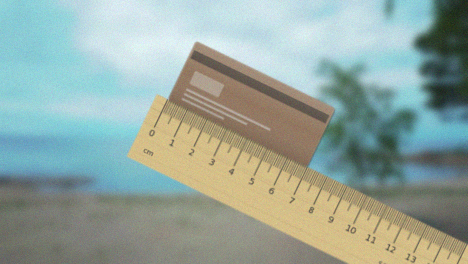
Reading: 7 cm
